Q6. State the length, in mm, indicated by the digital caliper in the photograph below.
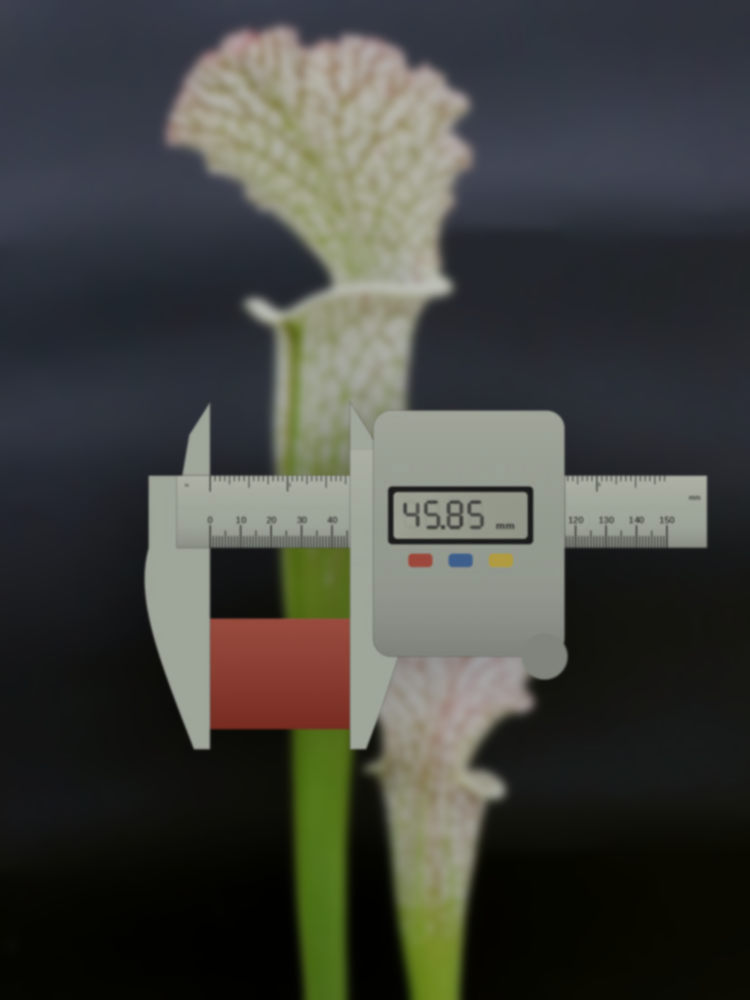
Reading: 45.85 mm
